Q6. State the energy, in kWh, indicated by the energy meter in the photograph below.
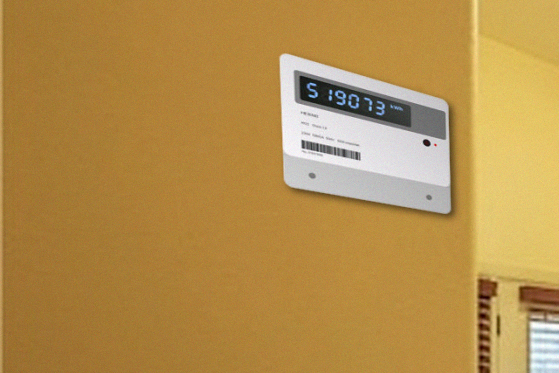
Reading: 519073 kWh
